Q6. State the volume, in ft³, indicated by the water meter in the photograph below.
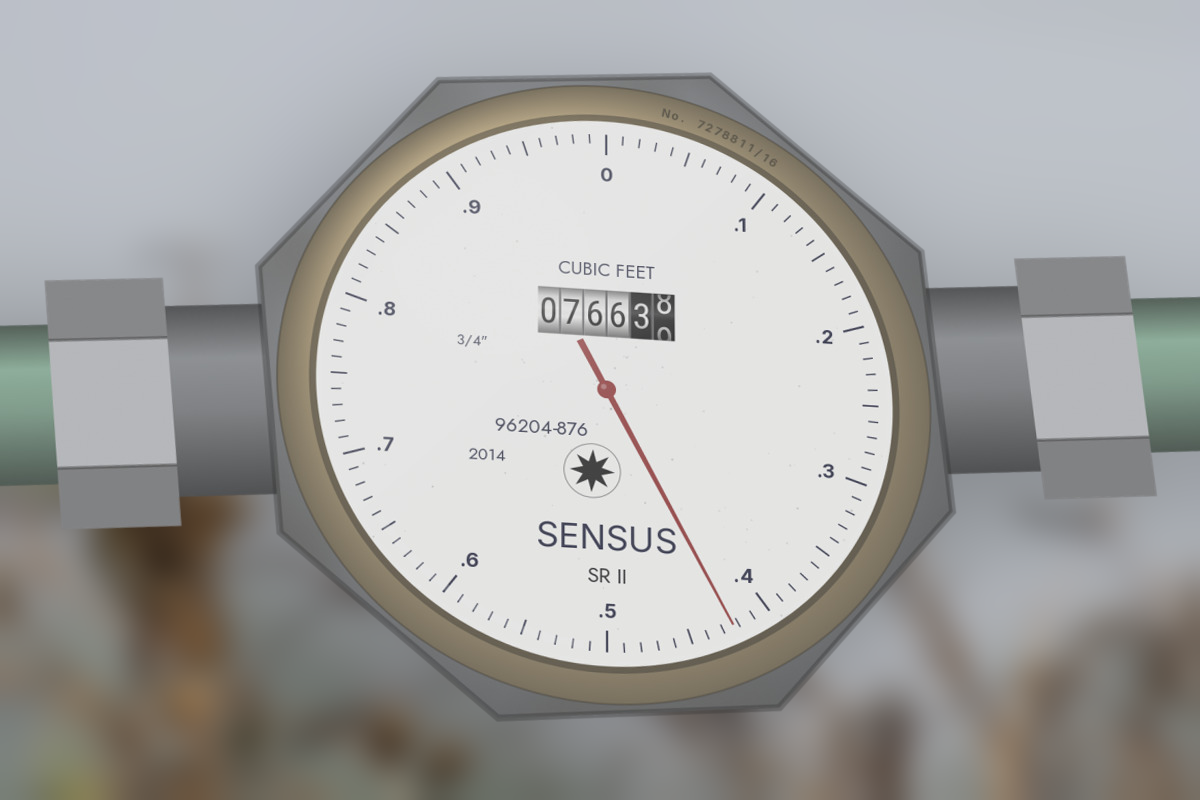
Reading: 76638.42 ft³
